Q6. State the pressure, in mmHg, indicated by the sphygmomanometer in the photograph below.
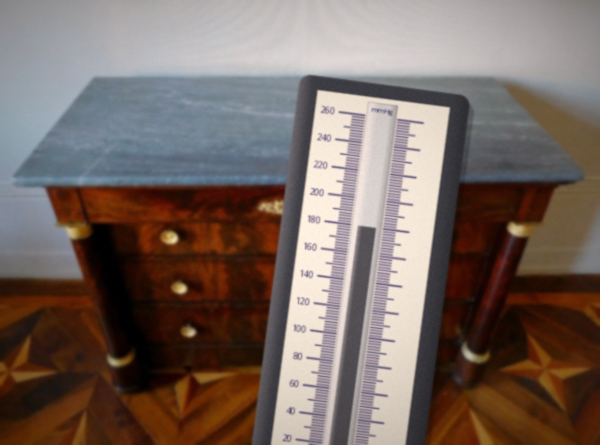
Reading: 180 mmHg
